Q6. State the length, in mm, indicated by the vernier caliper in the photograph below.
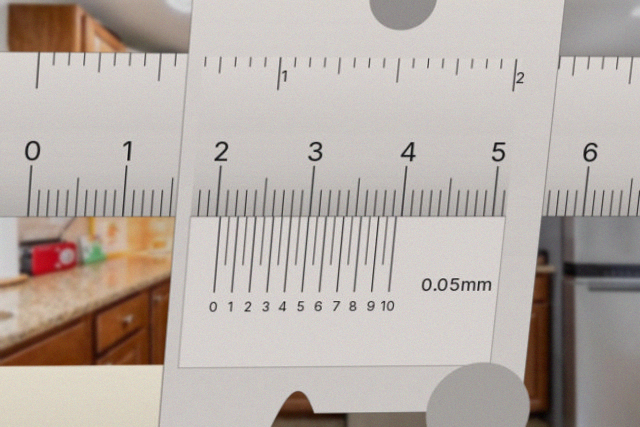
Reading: 20.4 mm
